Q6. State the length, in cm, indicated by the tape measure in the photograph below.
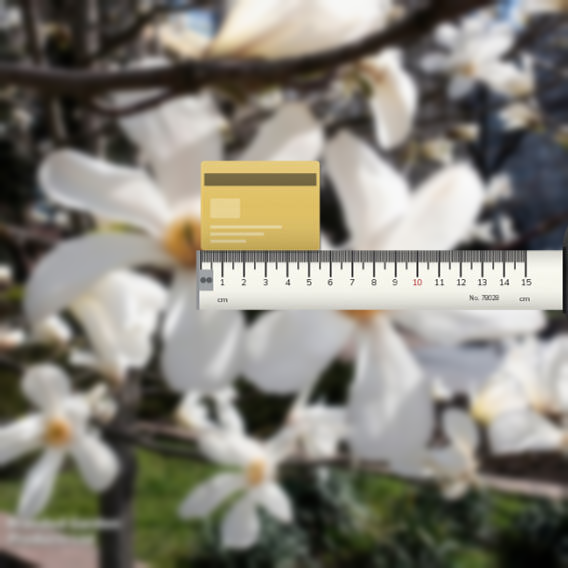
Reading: 5.5 cm
